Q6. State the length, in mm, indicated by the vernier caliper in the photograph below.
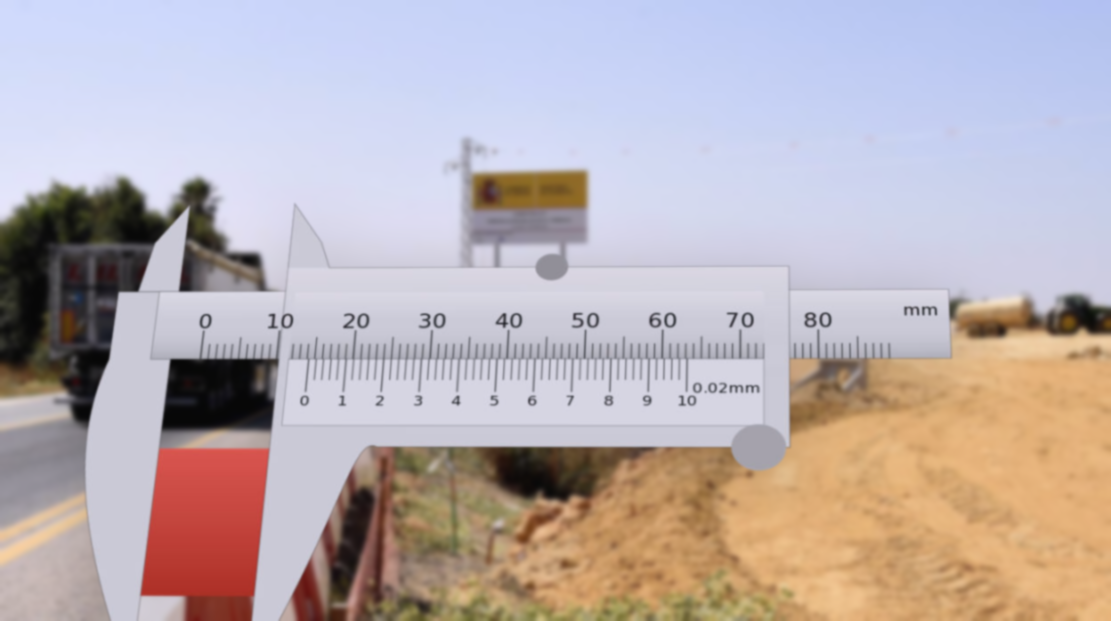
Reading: 14.2 mm
